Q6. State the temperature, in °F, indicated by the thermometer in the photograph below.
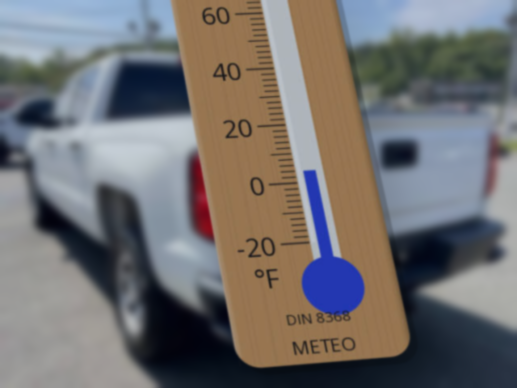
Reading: 4 °F
